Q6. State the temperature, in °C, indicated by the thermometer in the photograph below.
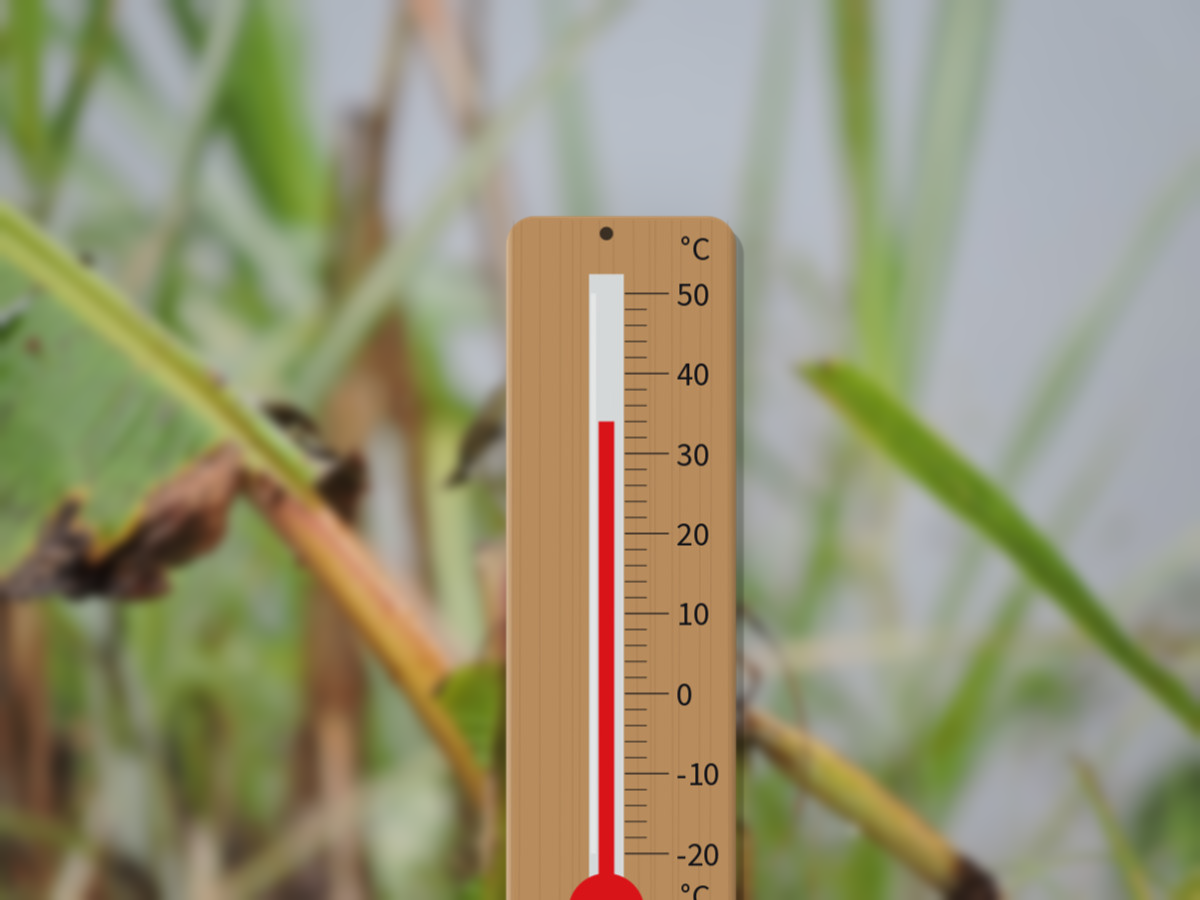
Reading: 34 °C
